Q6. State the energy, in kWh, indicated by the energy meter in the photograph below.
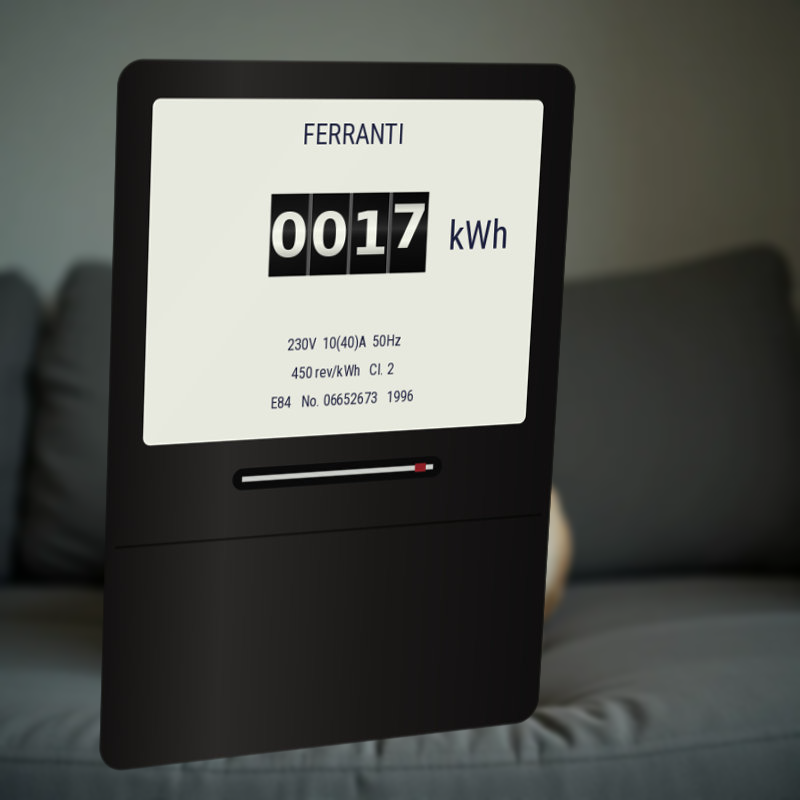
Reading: 17 kWh
